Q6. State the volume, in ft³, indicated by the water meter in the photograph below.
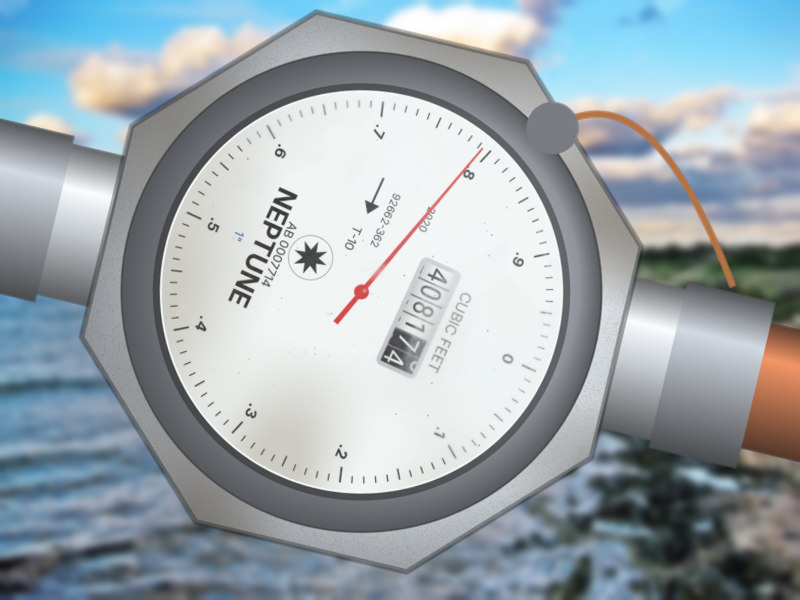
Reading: 408173.79 ft³
